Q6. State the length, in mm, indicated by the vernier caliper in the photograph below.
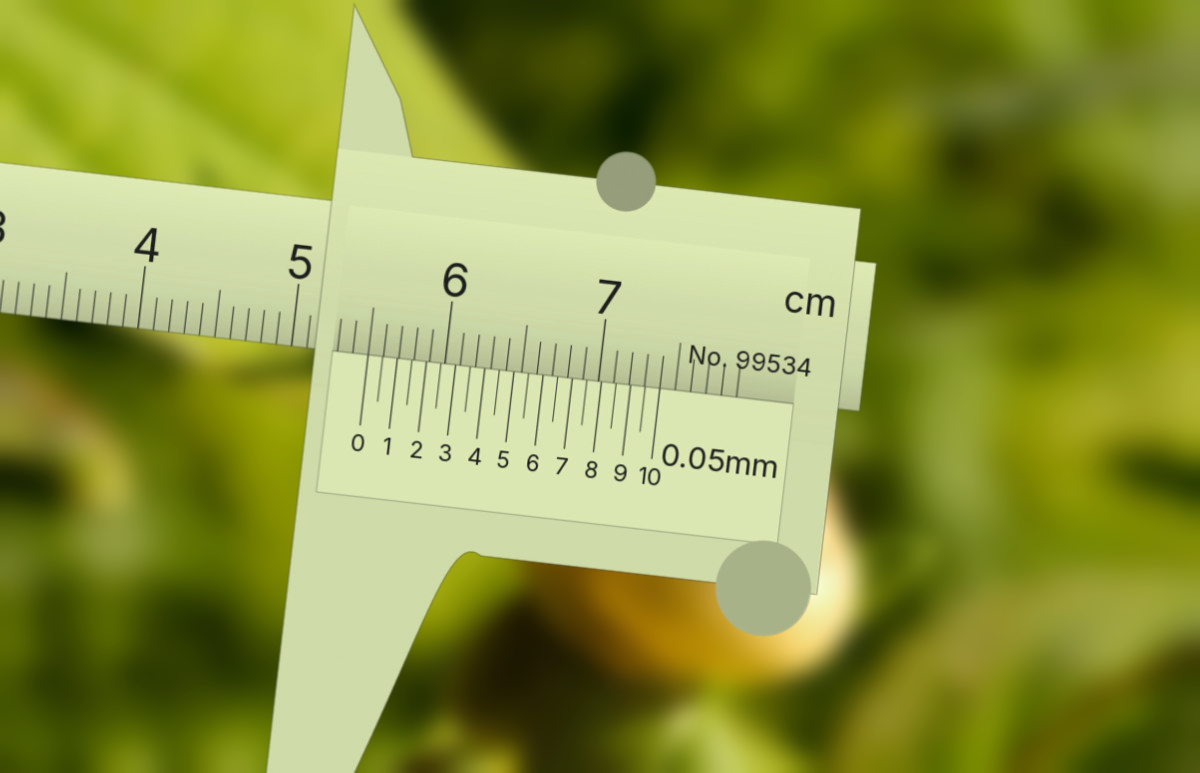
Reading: 55.0 mm
